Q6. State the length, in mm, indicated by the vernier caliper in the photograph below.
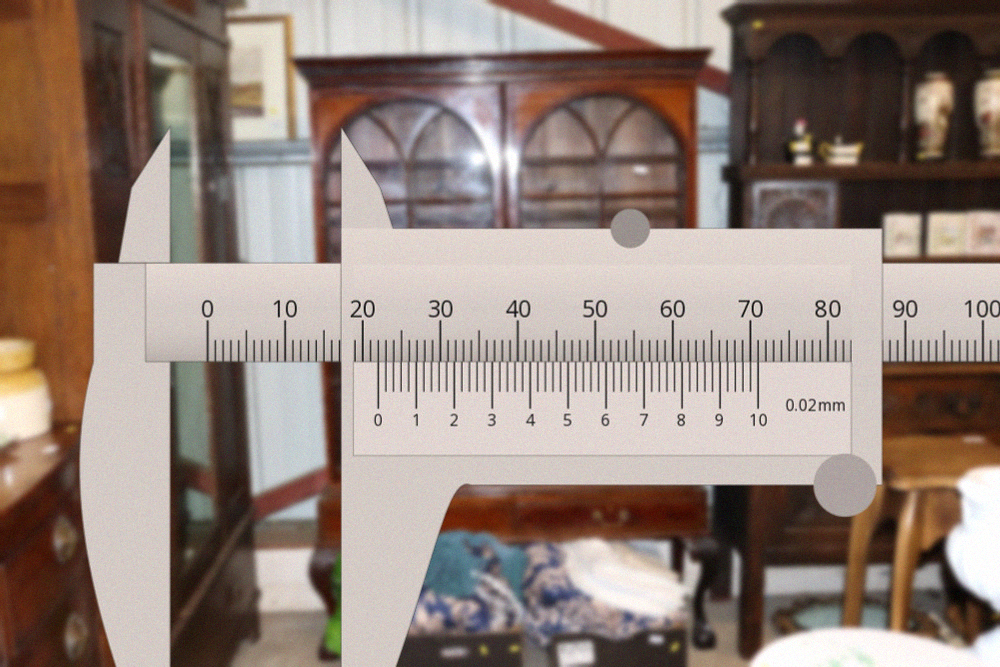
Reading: 22.0 mm
